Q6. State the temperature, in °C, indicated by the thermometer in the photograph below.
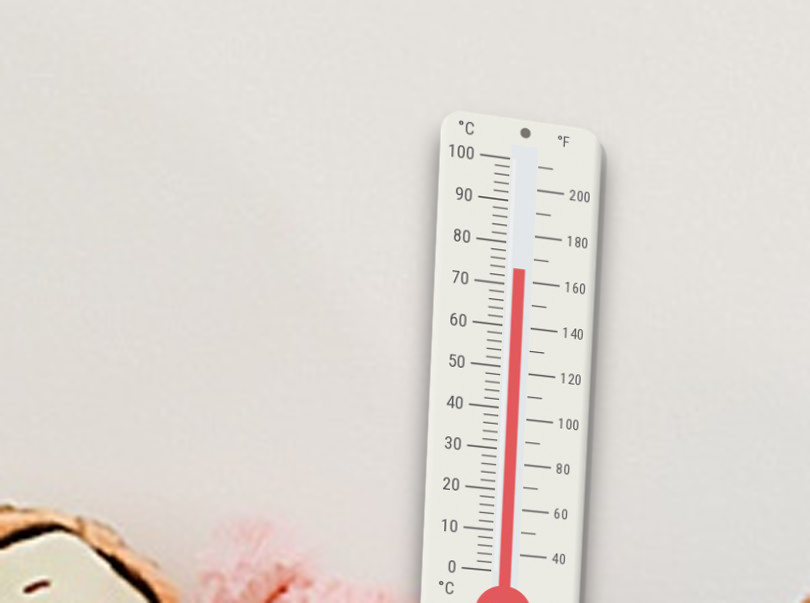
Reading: 74 °C
